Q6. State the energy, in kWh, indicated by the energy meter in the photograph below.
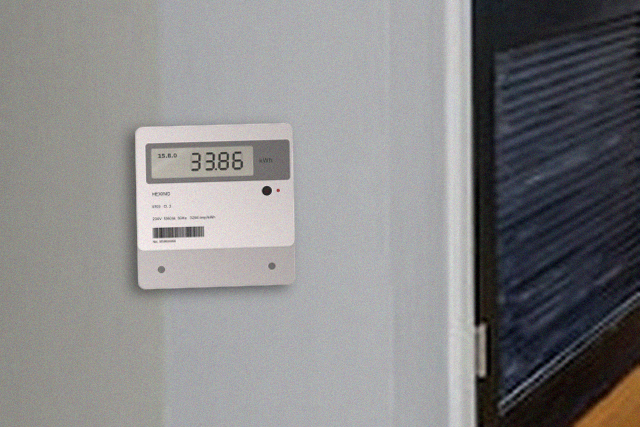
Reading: 33.86 kWh
